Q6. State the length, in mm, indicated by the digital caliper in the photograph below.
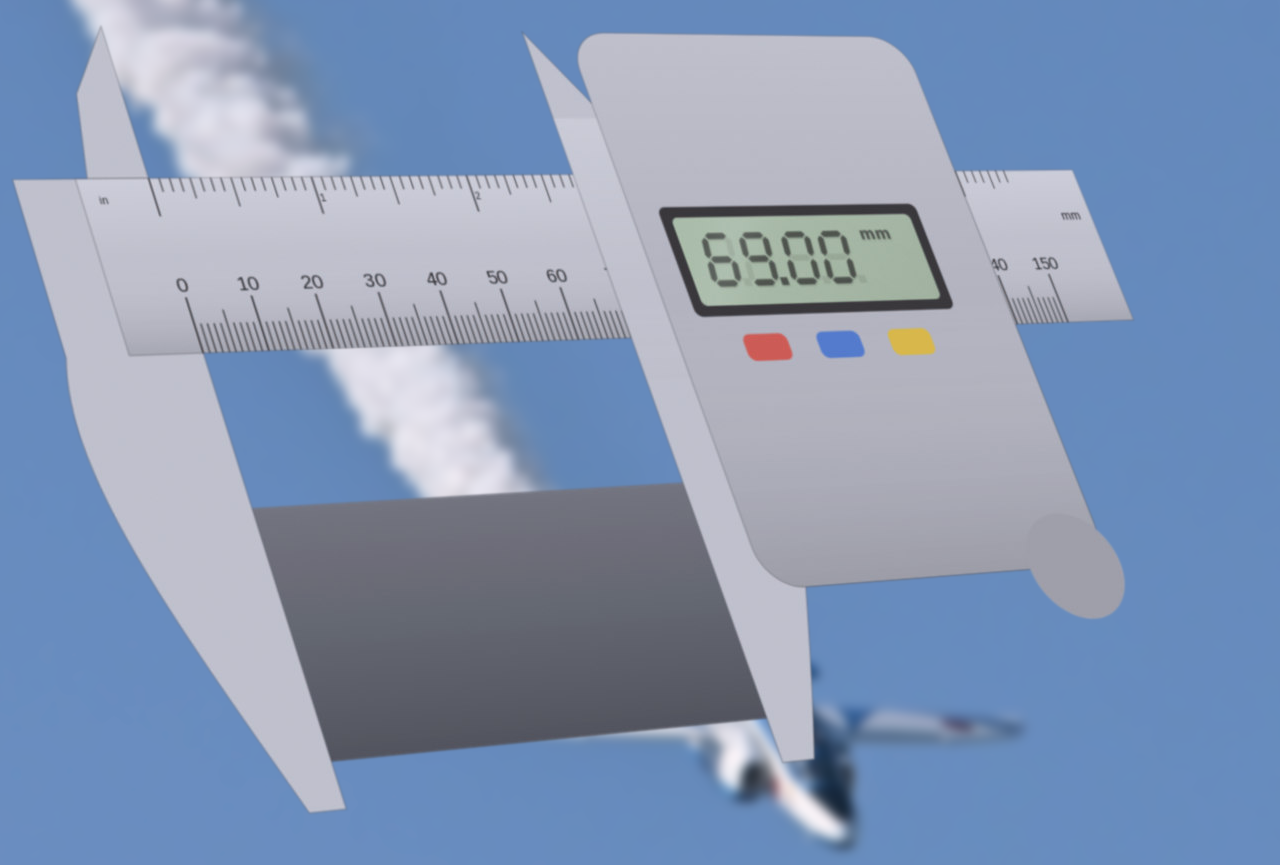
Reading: 69.00 mm
